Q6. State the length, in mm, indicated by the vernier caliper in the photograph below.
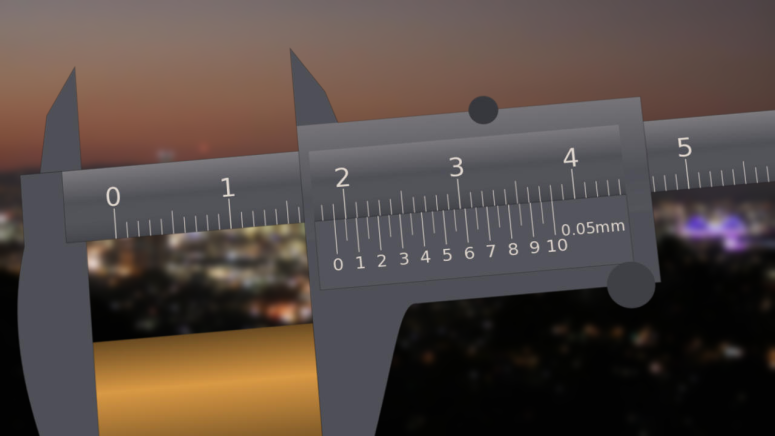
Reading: 19.0 mm
